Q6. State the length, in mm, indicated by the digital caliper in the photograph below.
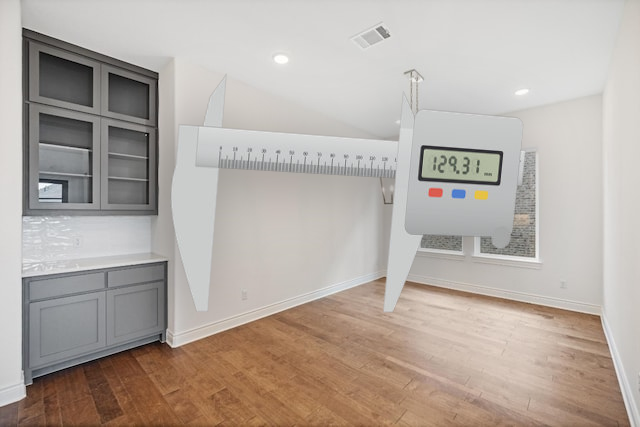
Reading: 129.31 mm
